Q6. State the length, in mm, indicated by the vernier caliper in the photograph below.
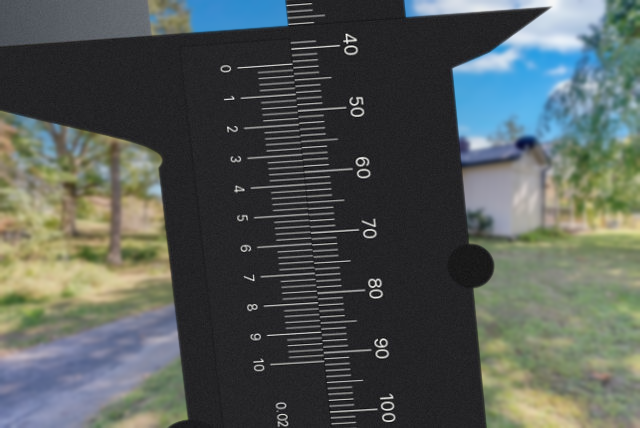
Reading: 42.4 mm
